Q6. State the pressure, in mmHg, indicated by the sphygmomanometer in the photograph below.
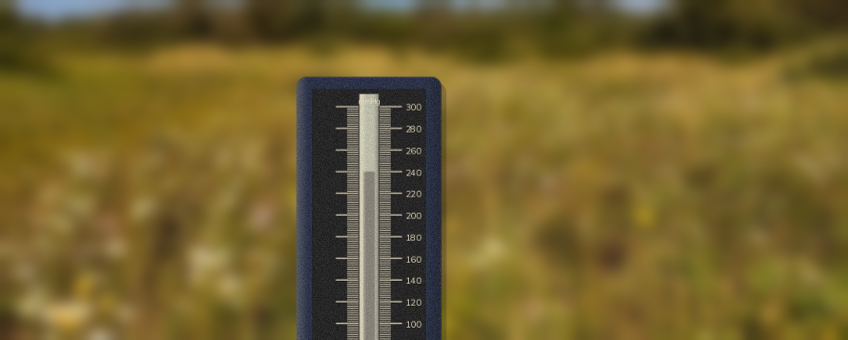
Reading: 240 mmHg
